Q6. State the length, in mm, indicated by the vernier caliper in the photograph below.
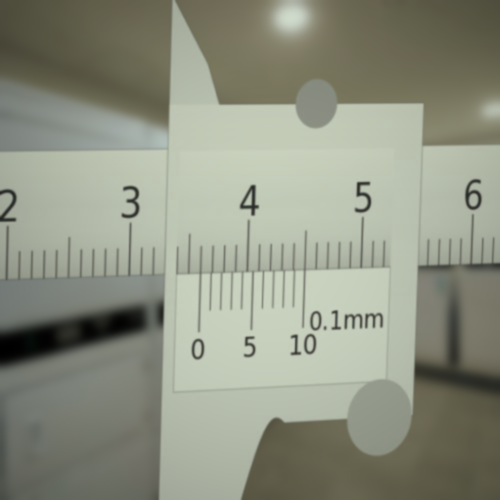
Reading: 36.0 mm
